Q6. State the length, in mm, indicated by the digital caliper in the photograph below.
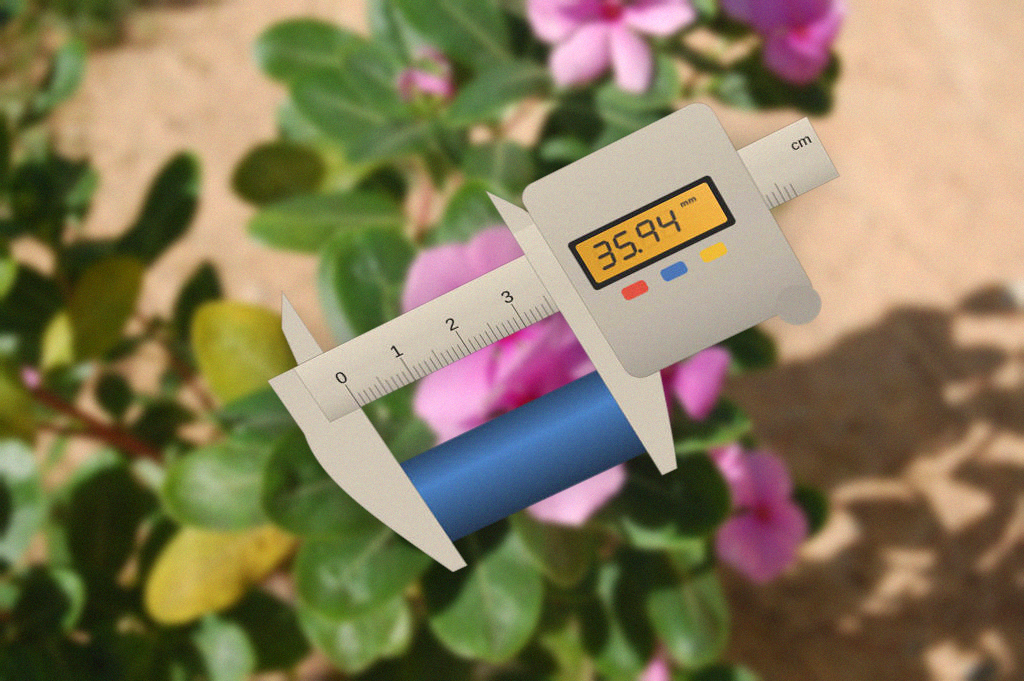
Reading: 35.94 mm
